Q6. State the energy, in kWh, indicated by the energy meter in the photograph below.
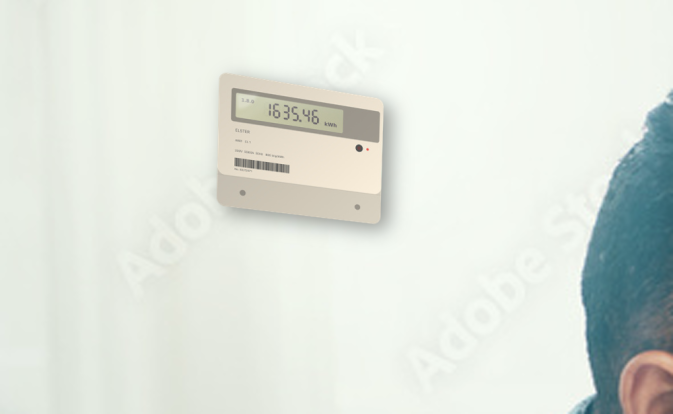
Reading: 1635.46 kWh
